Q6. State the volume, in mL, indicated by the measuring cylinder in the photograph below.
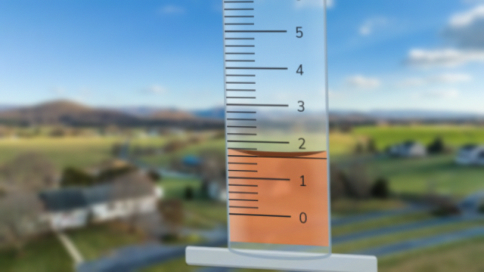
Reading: 1.6 mL
